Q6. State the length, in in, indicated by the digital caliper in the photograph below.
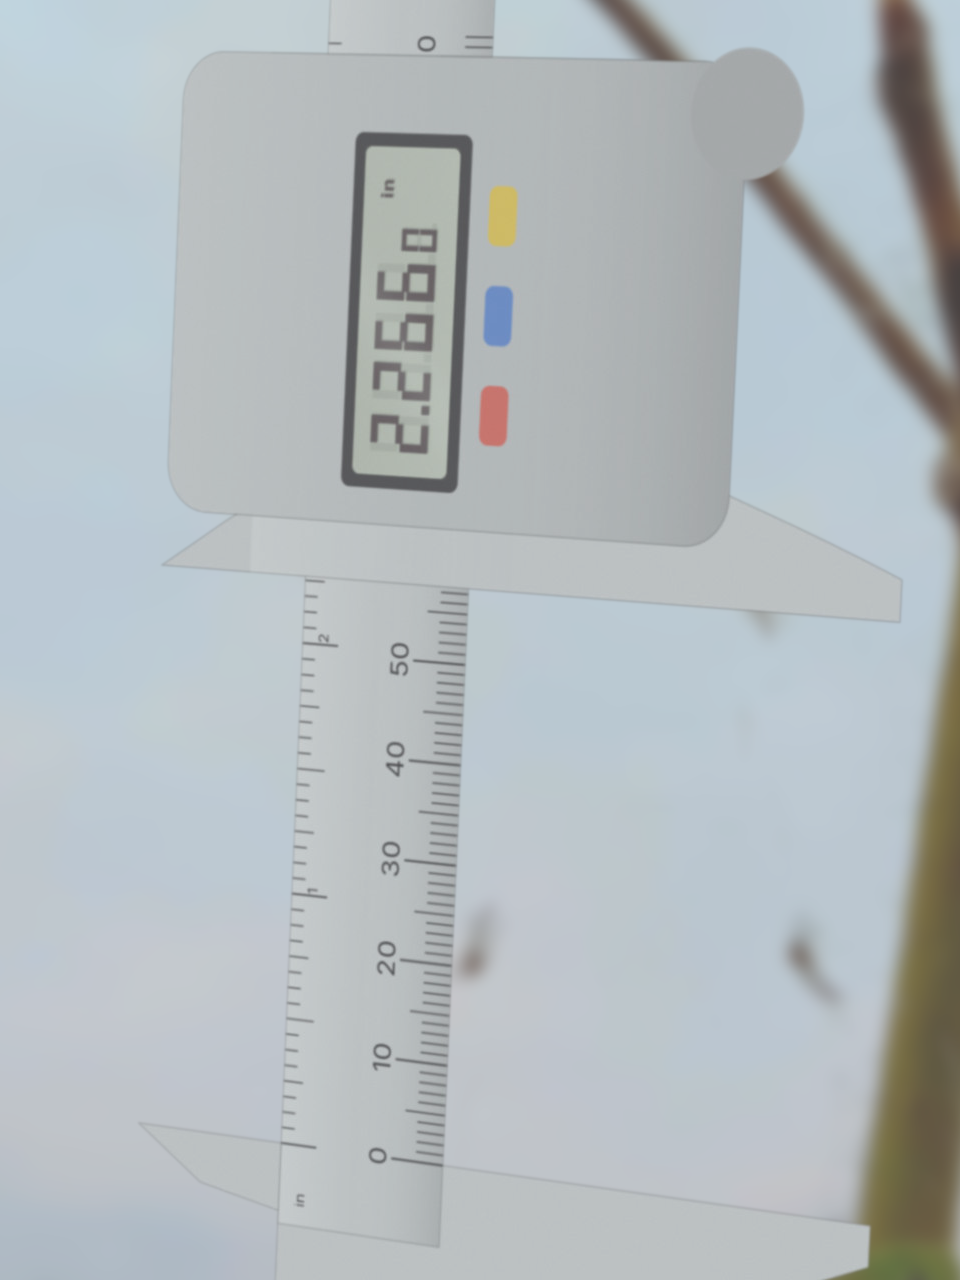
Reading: 2.2660 in
